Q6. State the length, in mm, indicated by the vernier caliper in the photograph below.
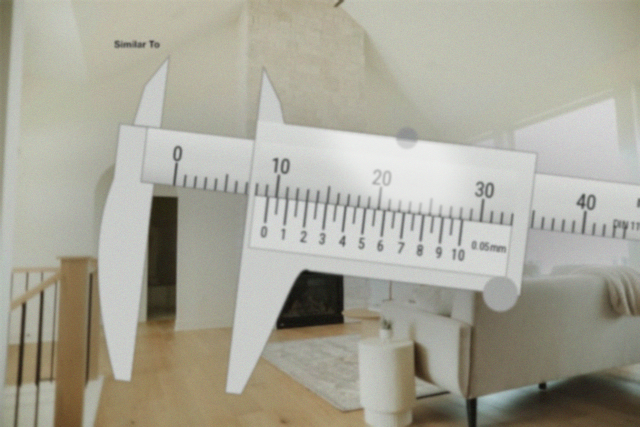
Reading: 9.2 mm
